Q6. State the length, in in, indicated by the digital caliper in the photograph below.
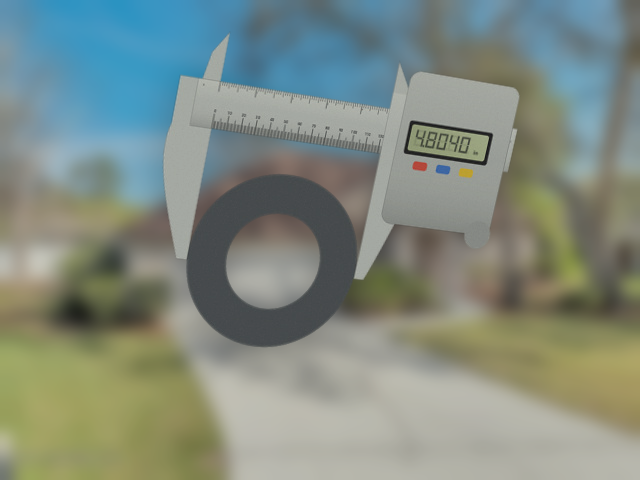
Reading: 4.8040 in
